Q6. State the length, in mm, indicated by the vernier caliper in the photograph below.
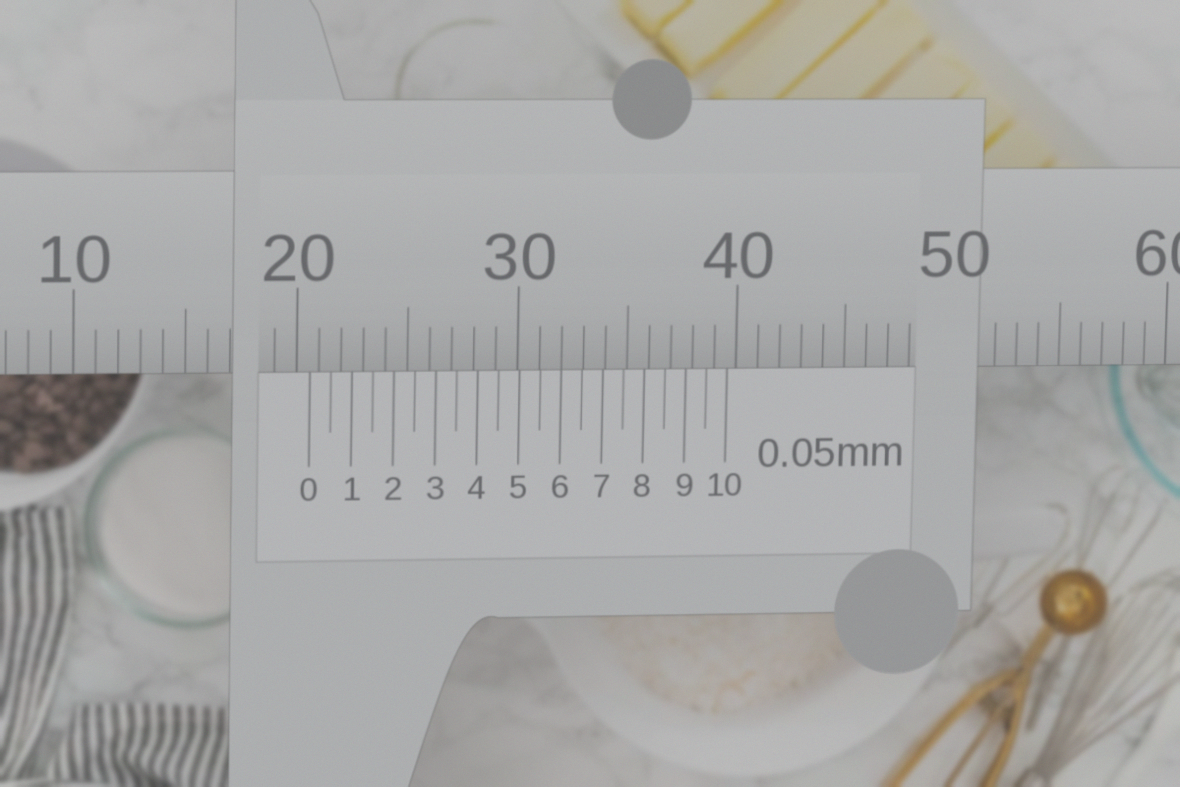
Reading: 20.6 mm
